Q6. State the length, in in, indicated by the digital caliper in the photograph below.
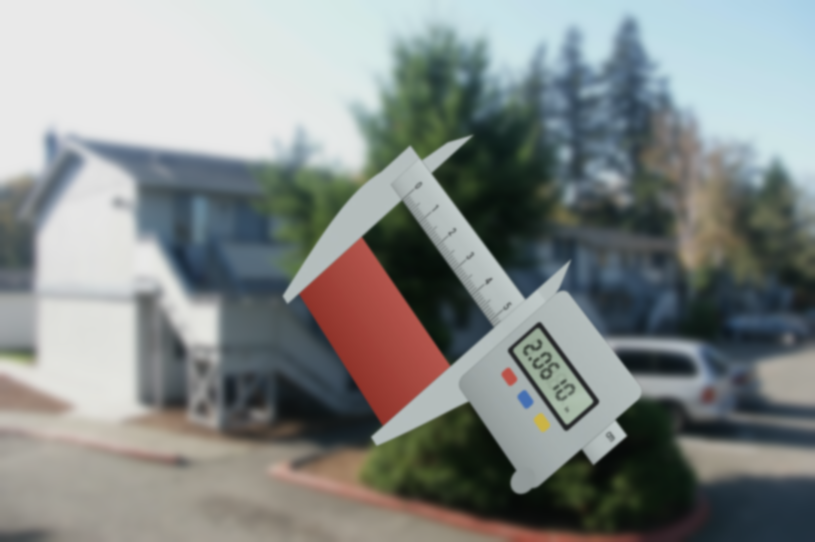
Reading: 2.0610 in
